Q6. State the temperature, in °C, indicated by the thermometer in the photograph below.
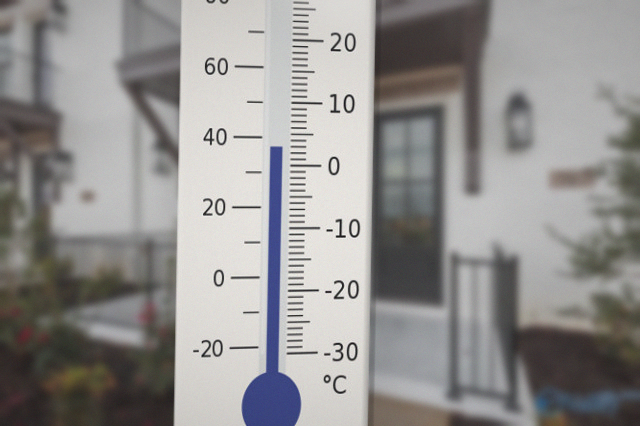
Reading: 3 °C
